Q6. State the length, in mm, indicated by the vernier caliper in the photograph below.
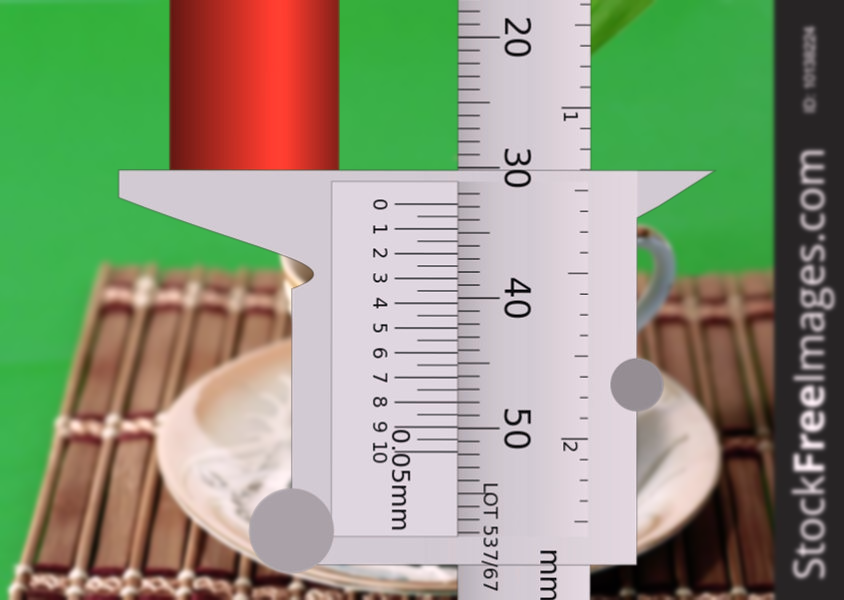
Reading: 32.8 mm
